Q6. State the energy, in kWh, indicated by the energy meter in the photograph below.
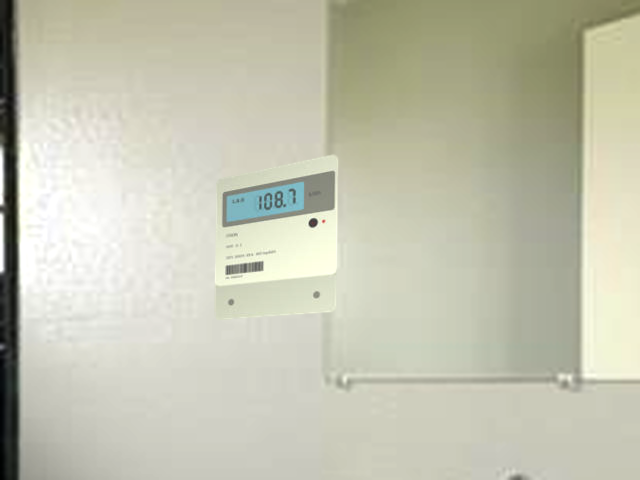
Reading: 108.7 kWh
